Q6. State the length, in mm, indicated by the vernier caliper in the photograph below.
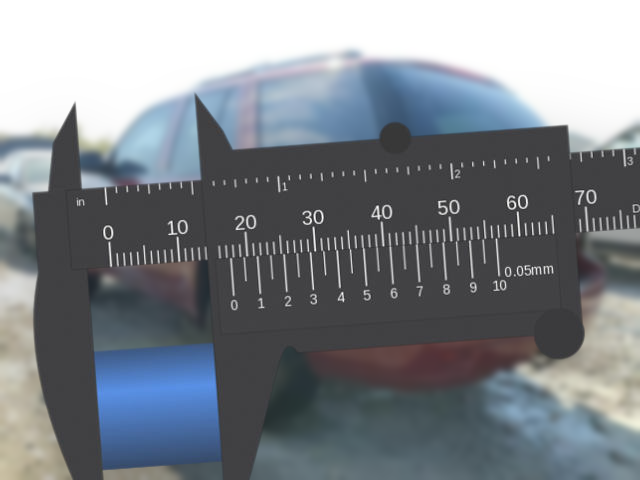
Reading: 17.6 mm
